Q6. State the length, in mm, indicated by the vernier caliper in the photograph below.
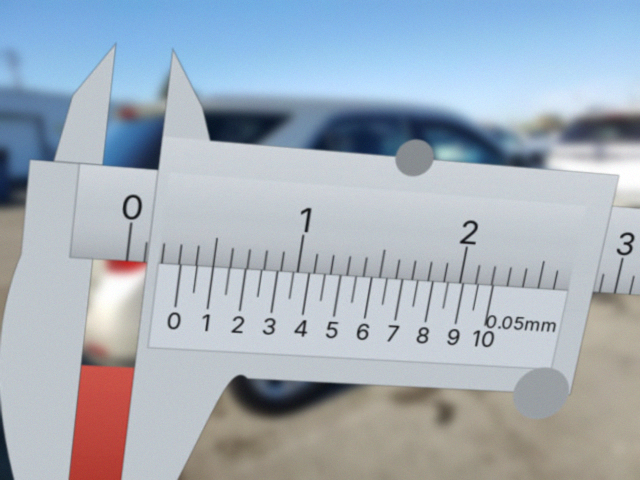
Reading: 3.1 mm
